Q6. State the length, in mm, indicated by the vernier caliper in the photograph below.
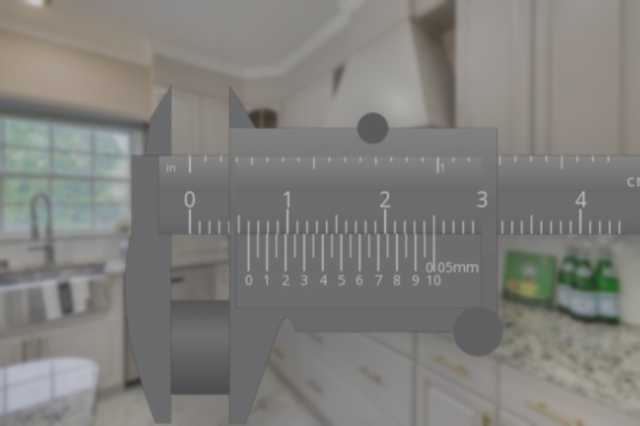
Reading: 6.0 mm
